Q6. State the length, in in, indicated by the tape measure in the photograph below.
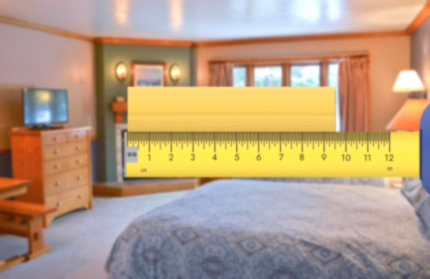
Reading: 9.5 in
